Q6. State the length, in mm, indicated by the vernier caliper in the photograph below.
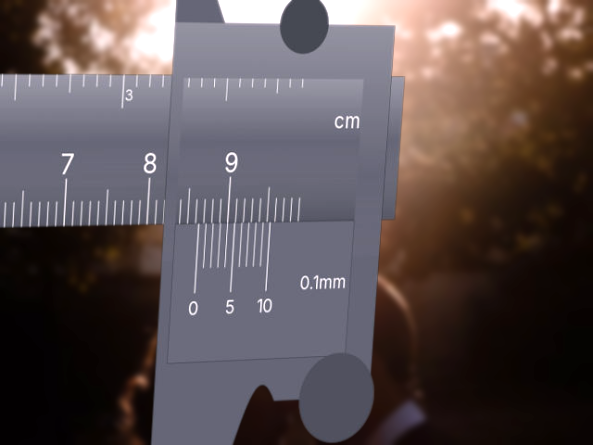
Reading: 86.4 mm
